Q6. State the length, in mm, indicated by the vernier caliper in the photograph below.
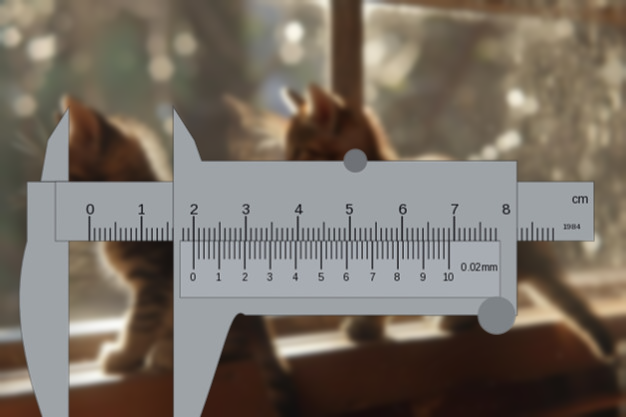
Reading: 20.0 mm
